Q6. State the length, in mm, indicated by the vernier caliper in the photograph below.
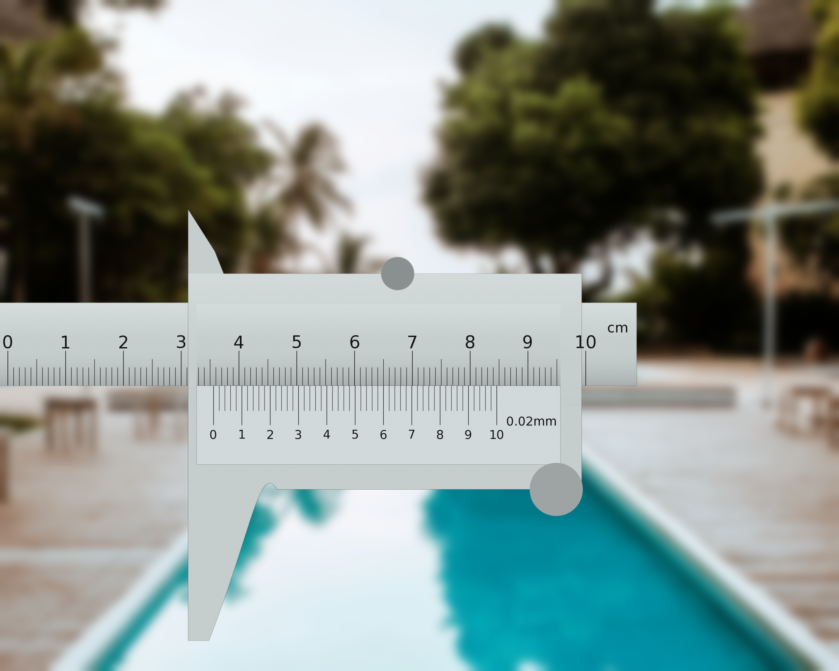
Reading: 35.6 mm
